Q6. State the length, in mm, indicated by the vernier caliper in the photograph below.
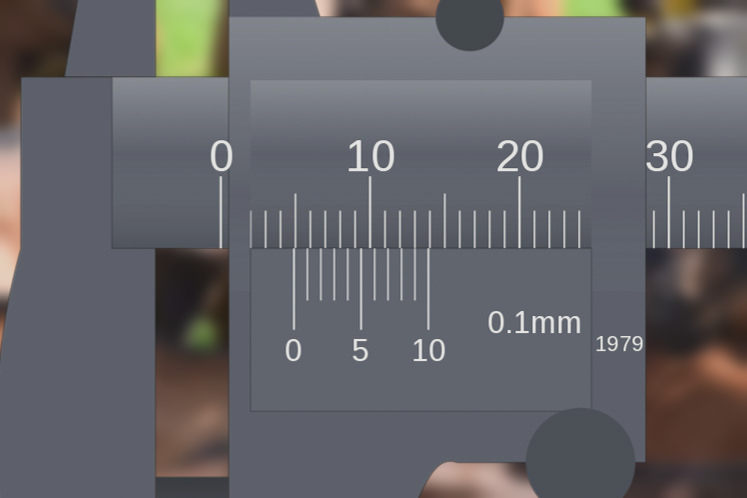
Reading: 4.9 mm
